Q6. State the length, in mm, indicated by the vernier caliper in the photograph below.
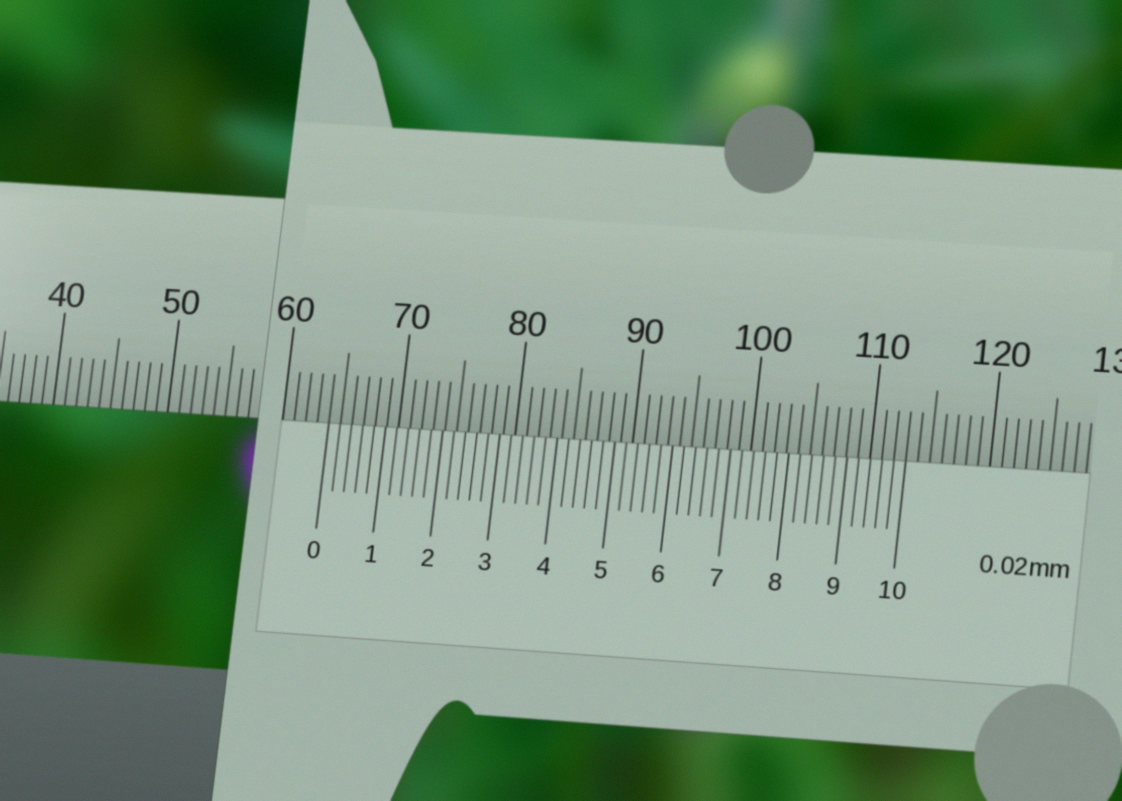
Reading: 64.0 mm
